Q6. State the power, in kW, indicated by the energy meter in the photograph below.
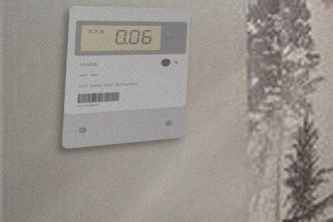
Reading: 0.06 kW
